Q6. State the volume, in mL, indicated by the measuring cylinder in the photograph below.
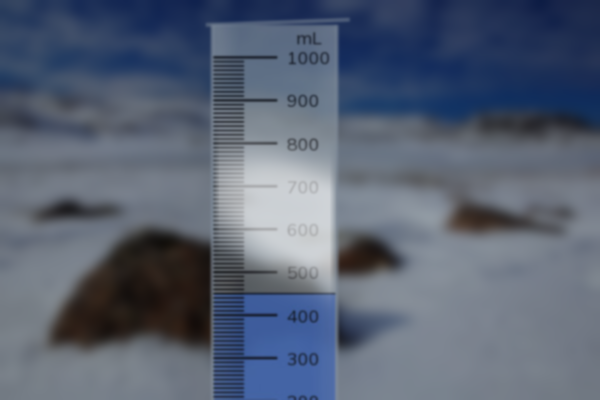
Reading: 450 mL
